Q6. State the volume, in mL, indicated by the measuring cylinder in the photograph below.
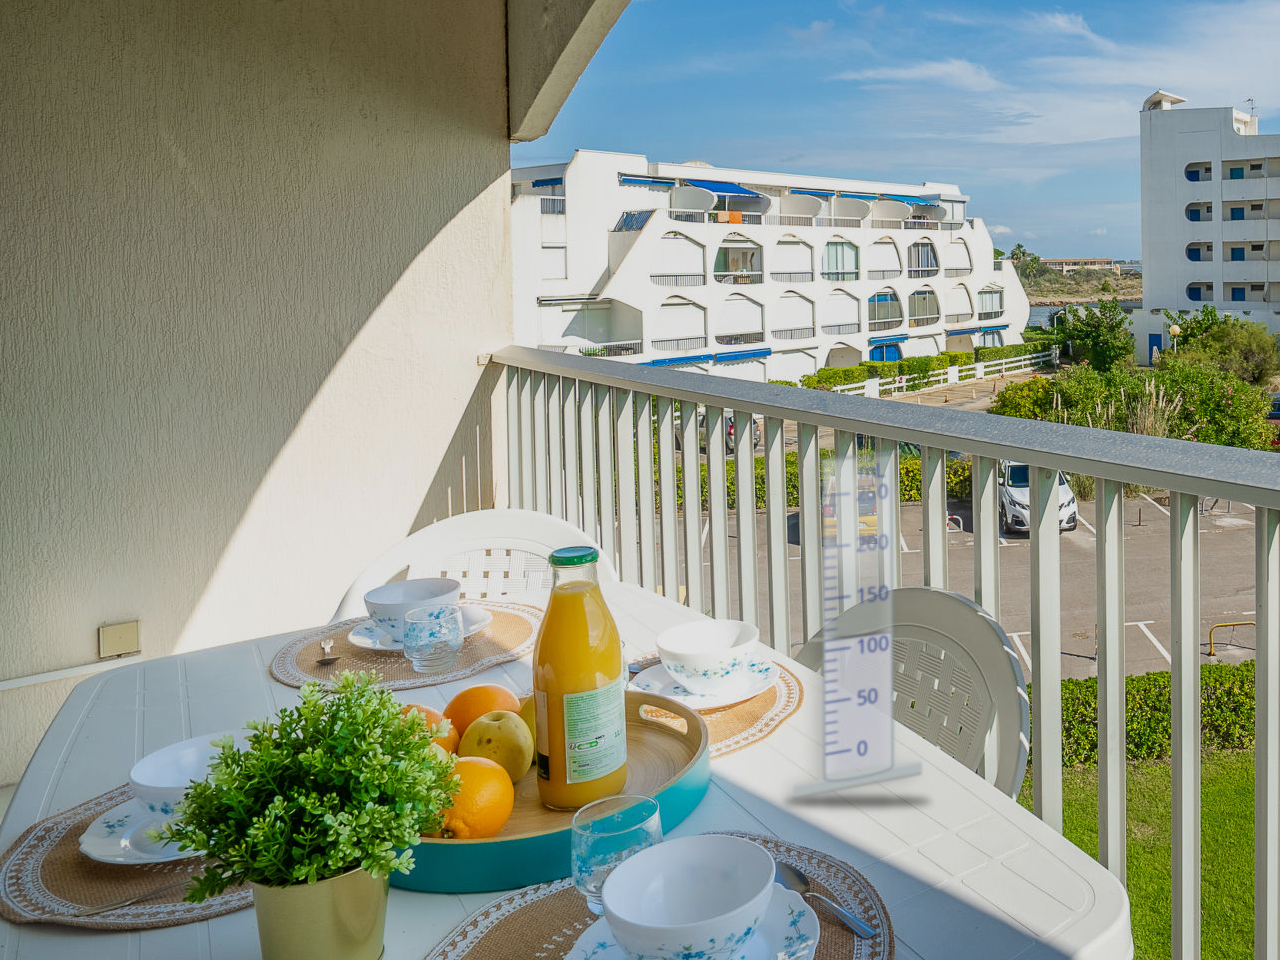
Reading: 110 mL
